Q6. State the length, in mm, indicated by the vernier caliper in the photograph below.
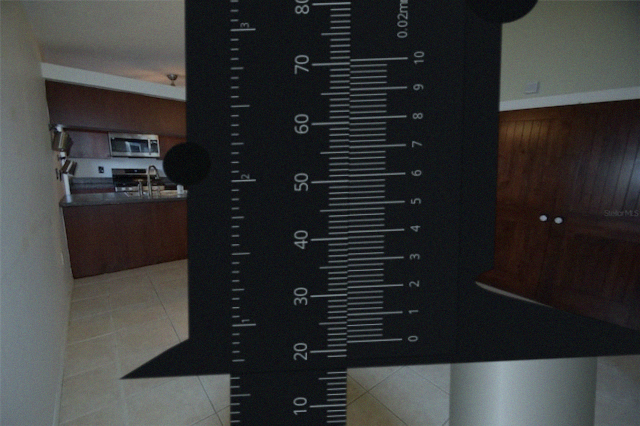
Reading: 21.5 mm
